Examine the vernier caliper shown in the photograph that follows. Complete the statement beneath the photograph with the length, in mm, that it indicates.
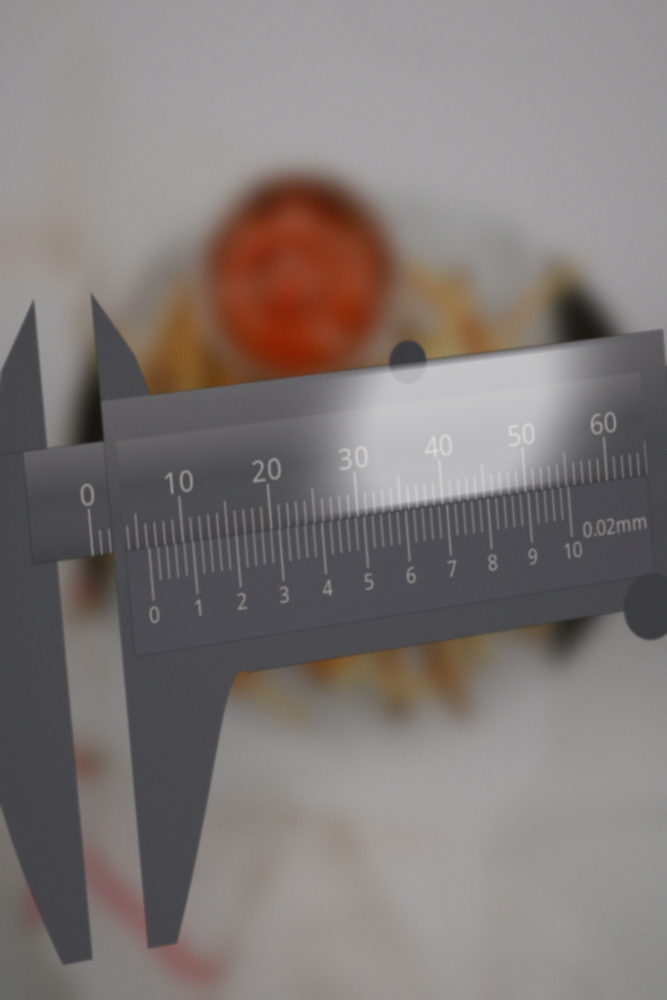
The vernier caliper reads 6.2 mm
